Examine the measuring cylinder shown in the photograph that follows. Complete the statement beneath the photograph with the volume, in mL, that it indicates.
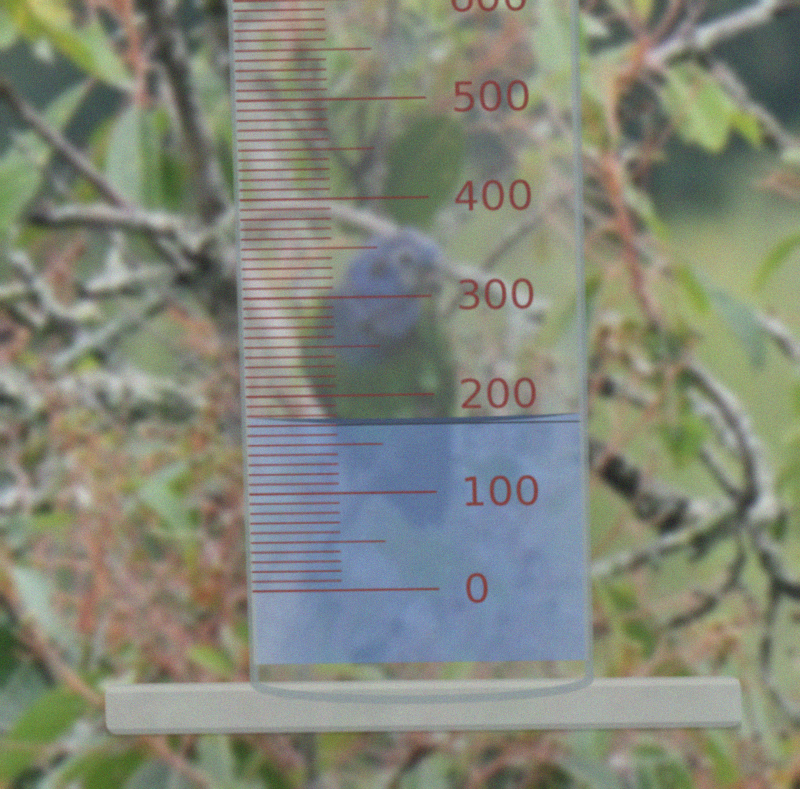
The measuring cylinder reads 170 mL
